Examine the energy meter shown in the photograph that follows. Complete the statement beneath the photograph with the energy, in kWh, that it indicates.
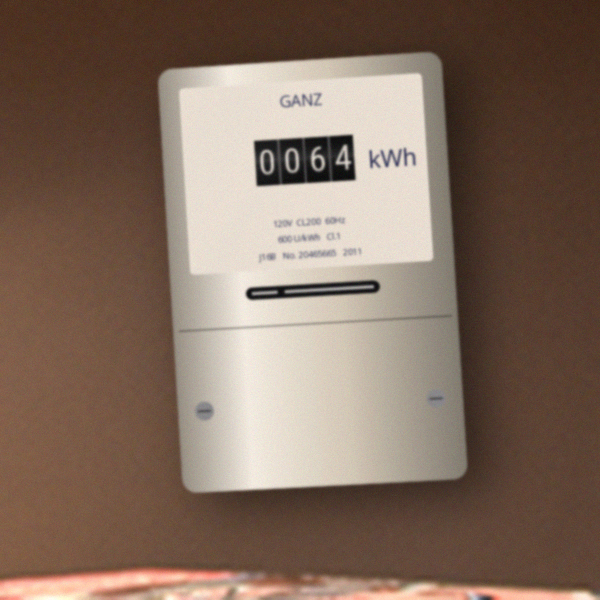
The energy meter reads 64 kWh
